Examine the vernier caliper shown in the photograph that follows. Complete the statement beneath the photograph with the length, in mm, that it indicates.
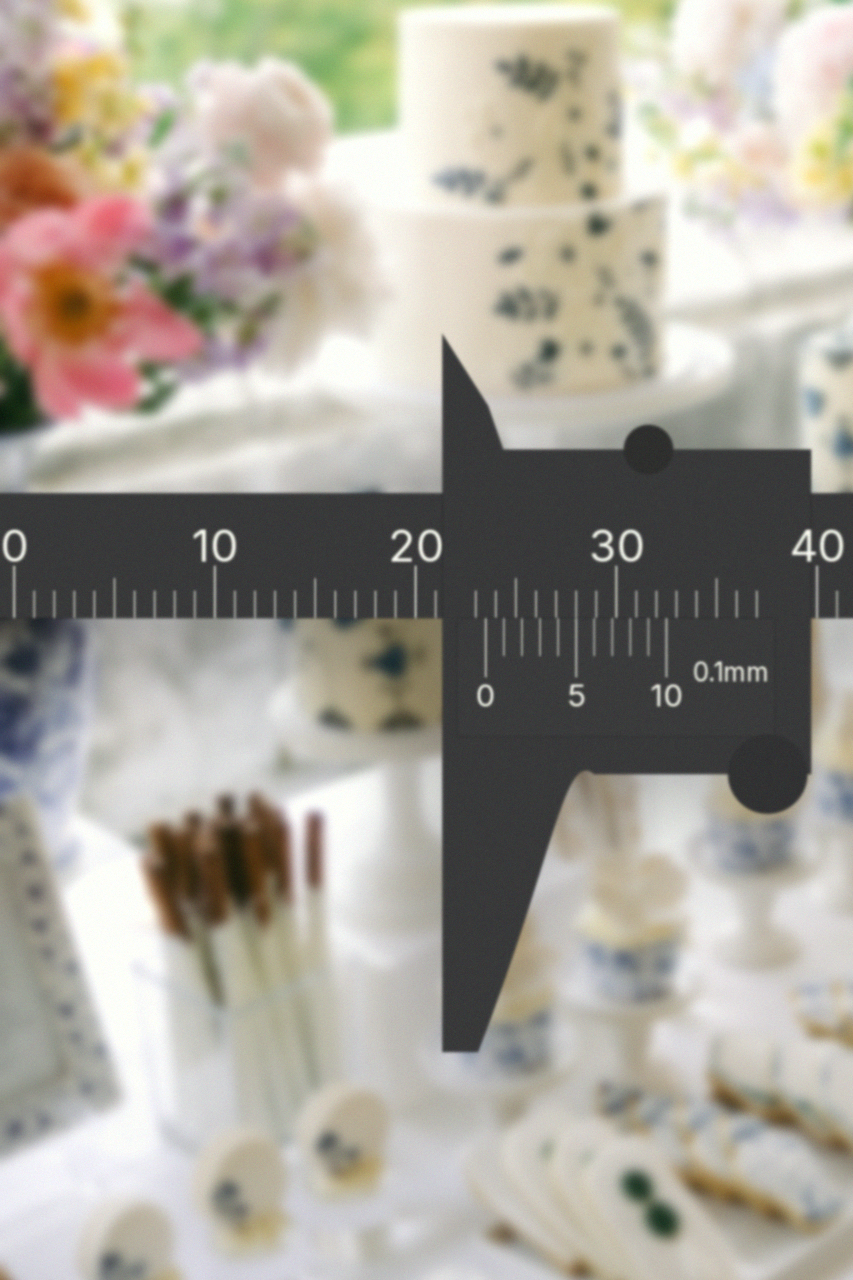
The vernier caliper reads 23.5 mm
